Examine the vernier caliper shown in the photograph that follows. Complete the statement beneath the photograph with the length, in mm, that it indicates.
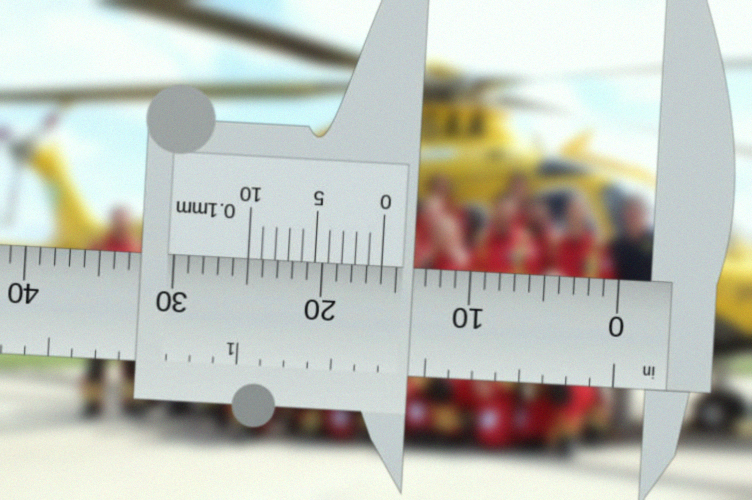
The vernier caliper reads 16.0 mm
